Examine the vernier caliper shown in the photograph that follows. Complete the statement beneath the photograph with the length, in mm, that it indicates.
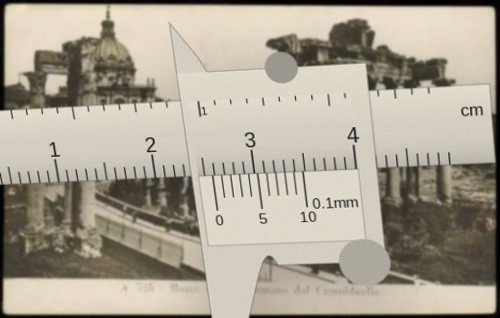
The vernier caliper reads 25.8 mm
